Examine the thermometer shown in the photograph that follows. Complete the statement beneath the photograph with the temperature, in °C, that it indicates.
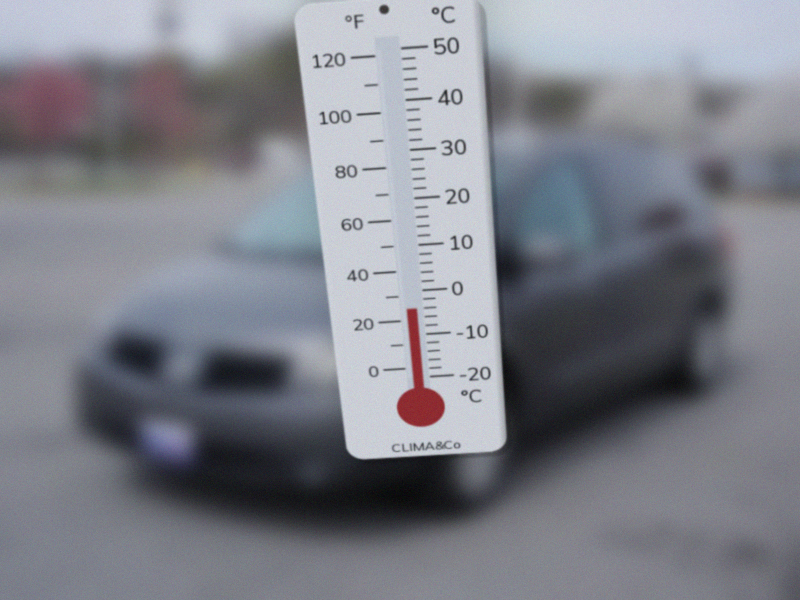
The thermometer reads -4 °C
